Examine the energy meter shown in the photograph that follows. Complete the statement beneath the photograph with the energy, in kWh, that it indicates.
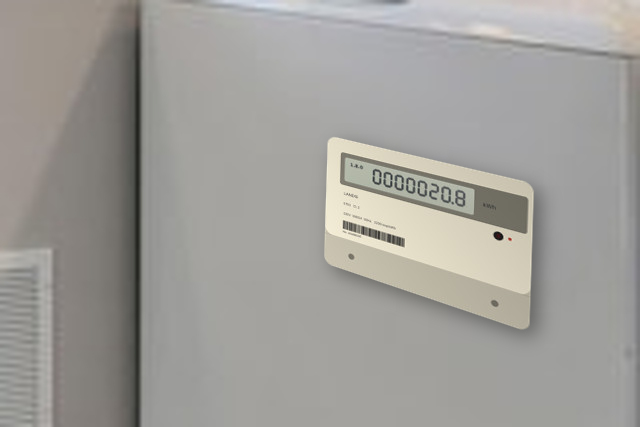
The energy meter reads 20.8 kWh
